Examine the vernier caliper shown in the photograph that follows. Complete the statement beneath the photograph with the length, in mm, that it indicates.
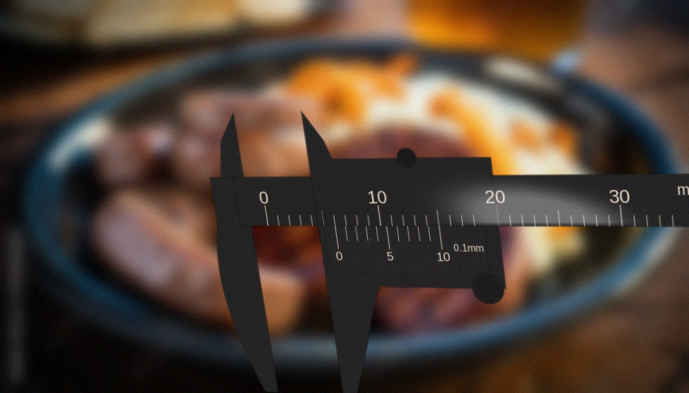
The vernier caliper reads 6.0 mm
